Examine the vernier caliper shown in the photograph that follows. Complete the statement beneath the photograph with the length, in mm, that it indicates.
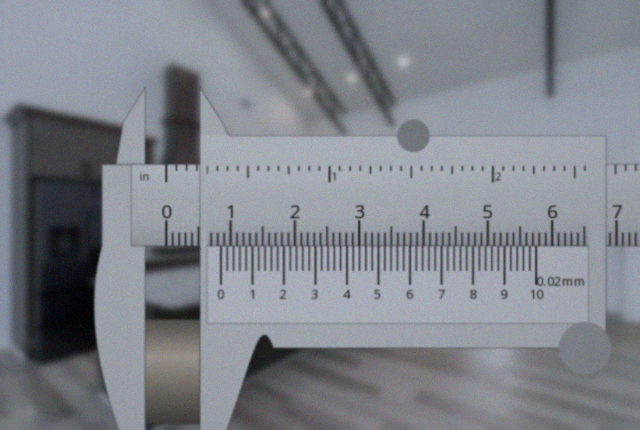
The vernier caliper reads 8.5 mm
